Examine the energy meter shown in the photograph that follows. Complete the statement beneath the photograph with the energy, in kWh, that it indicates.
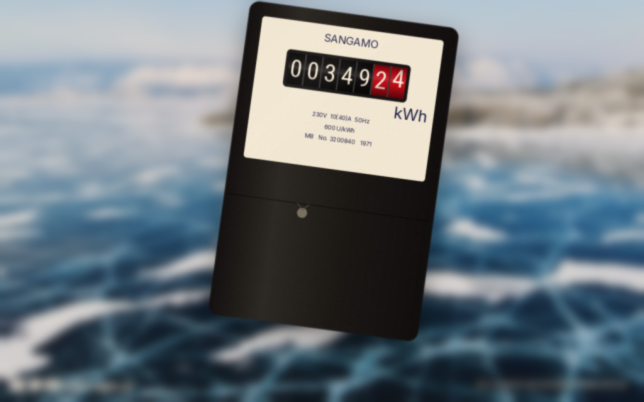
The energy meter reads 349.24 kWh
